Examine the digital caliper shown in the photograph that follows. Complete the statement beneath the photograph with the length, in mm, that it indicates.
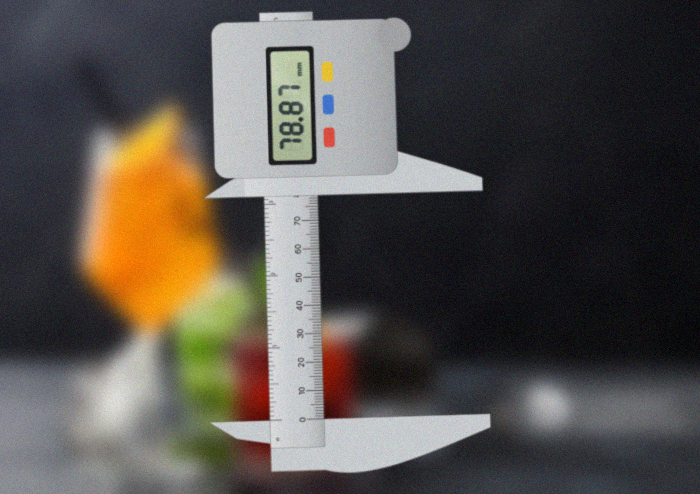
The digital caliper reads 78.87 mm
